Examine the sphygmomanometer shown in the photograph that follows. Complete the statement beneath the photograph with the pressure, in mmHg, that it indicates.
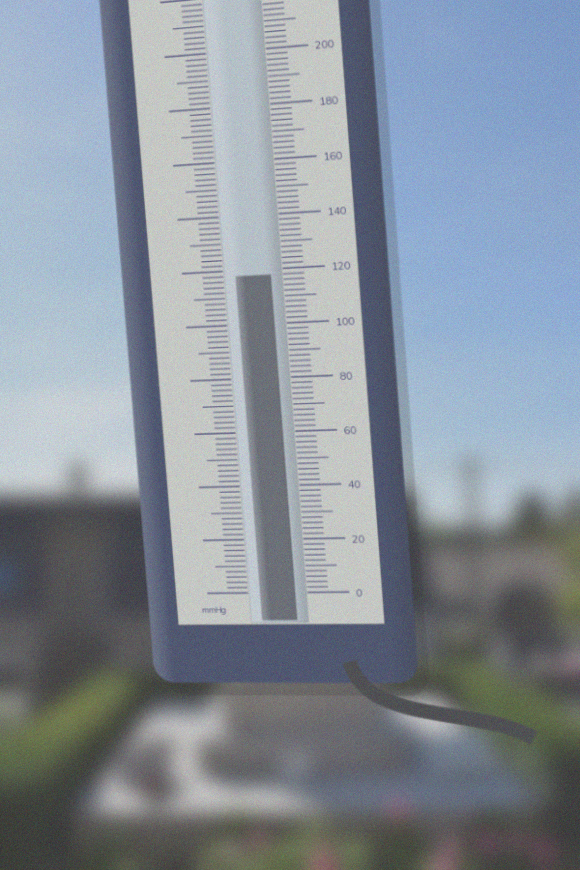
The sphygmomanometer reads 118 mmHg
